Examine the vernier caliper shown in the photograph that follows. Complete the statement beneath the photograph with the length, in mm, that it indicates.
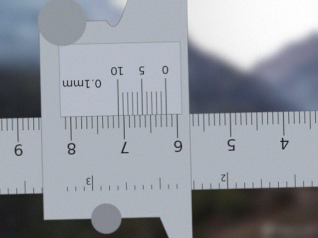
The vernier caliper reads 62.0 mm
